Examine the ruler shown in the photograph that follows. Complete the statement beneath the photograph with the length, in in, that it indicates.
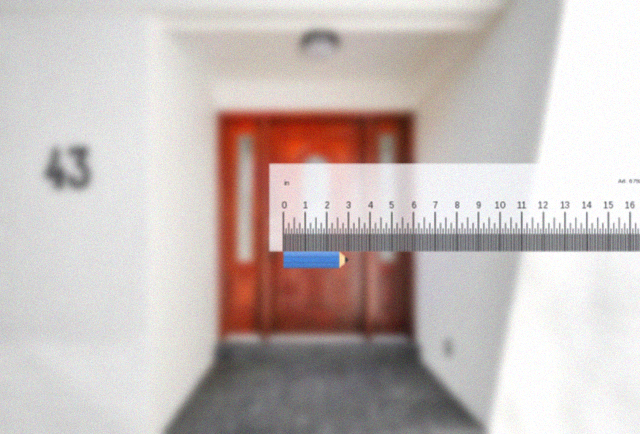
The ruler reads 3 in
